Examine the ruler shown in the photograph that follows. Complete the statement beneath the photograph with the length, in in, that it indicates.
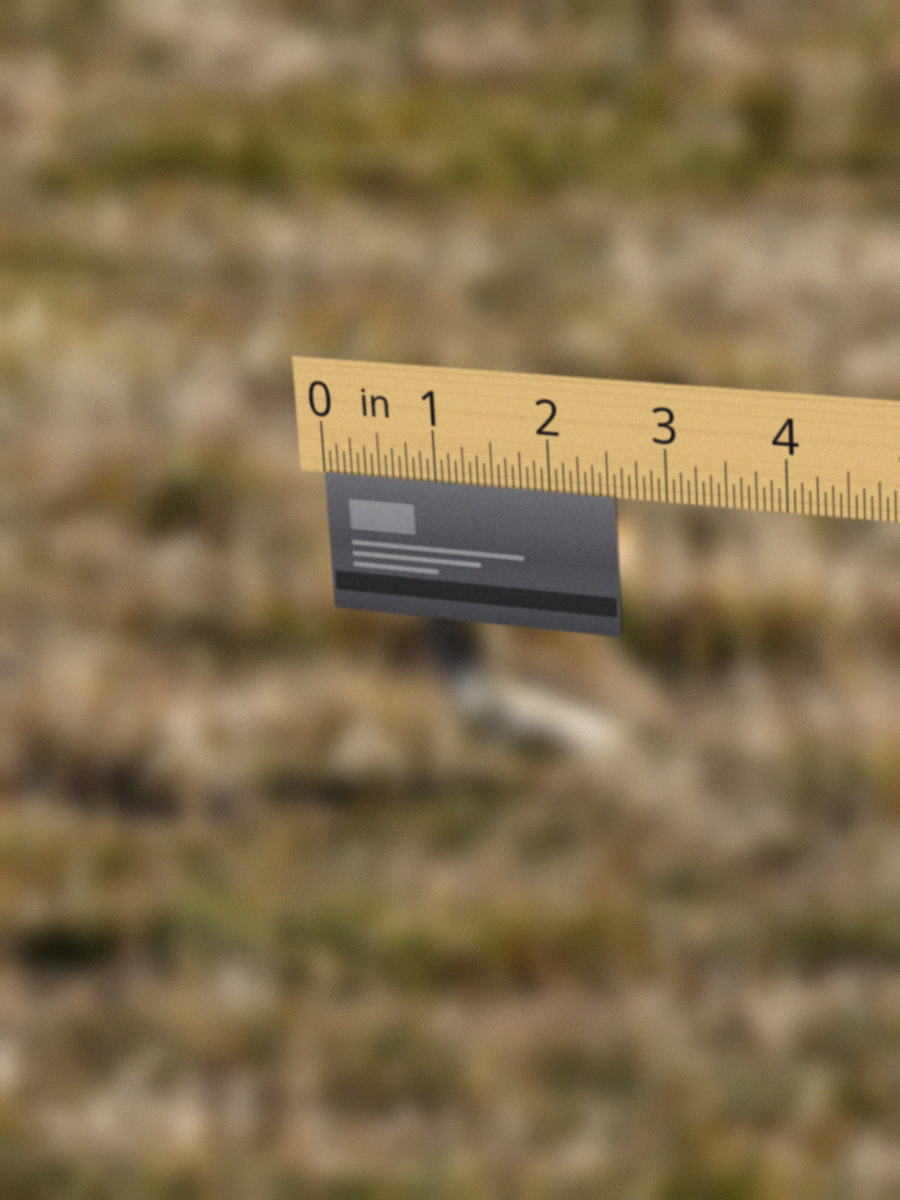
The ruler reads 2.5625 in
